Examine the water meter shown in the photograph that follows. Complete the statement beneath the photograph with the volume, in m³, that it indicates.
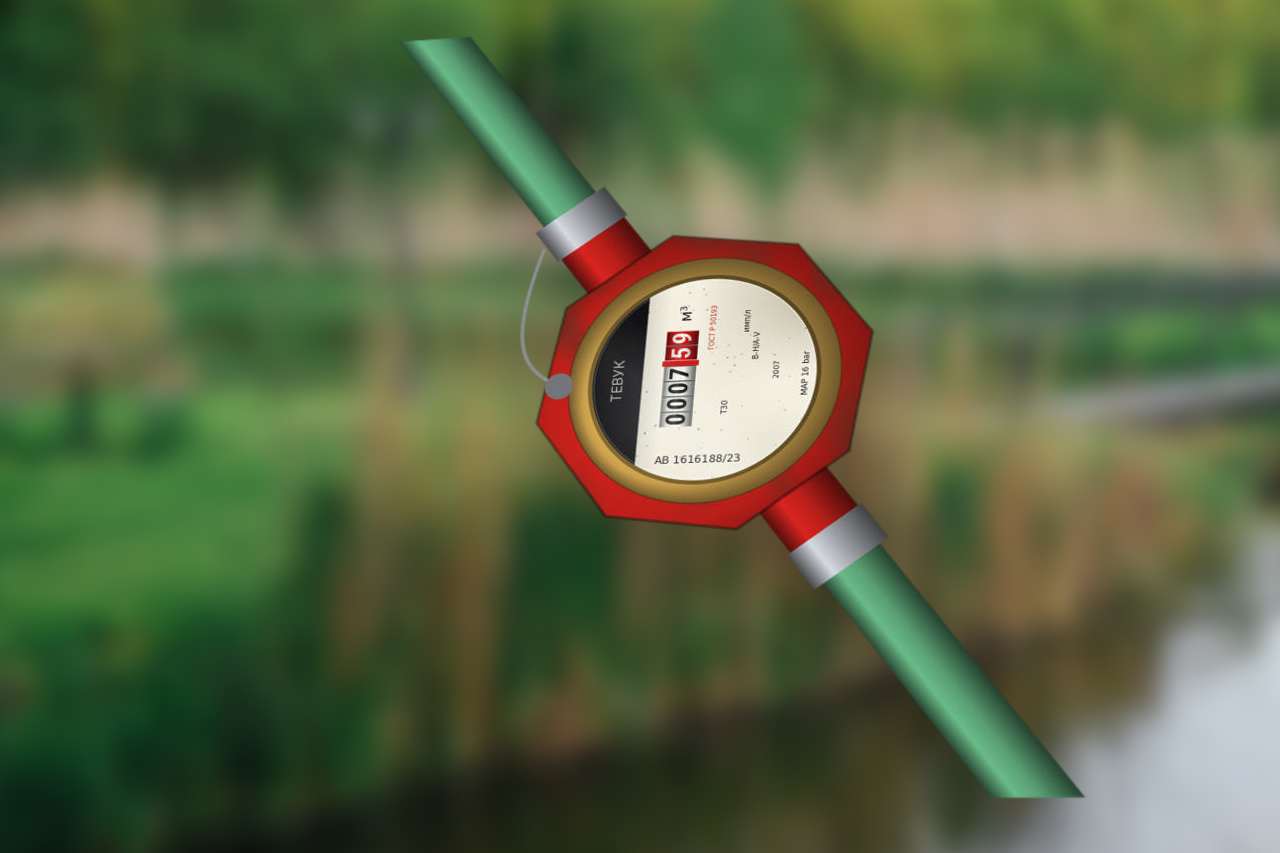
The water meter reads 7.59 m³
